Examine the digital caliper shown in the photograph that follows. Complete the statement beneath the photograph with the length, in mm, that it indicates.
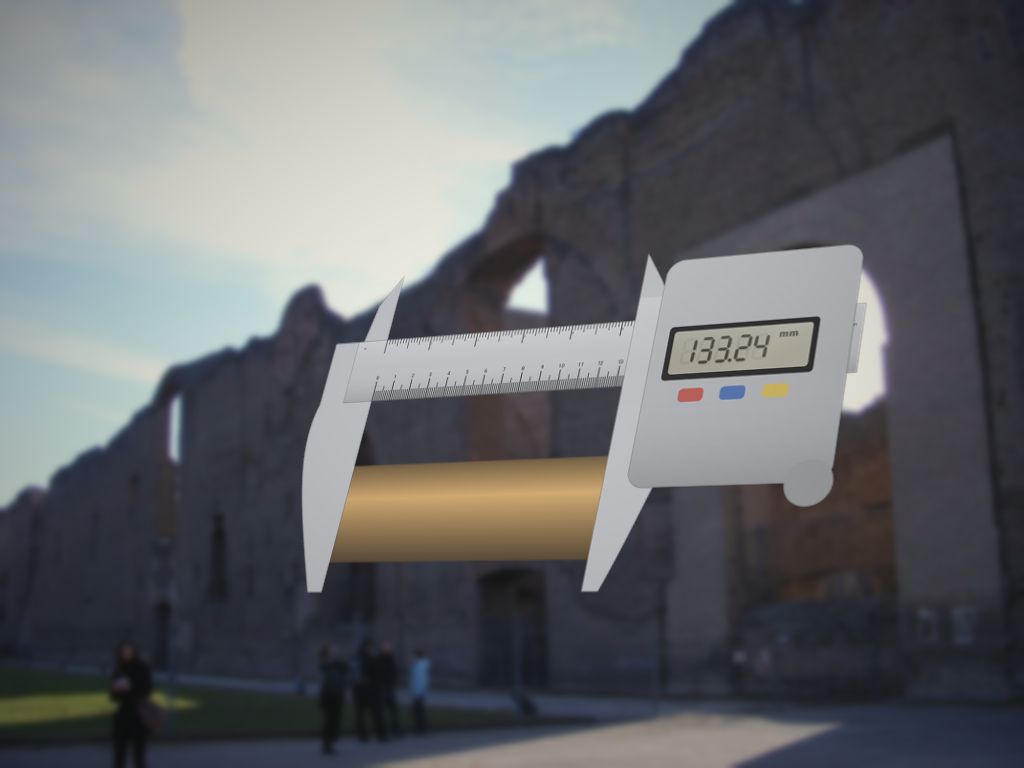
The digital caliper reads 133.24 mm
